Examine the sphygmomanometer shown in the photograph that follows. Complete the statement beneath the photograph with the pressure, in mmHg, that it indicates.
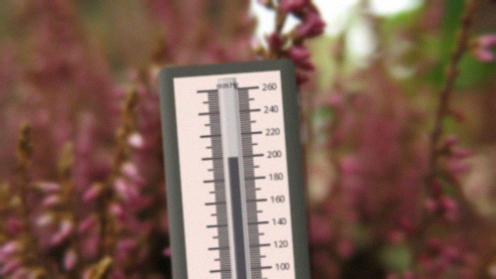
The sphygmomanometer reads 200 mmHg
